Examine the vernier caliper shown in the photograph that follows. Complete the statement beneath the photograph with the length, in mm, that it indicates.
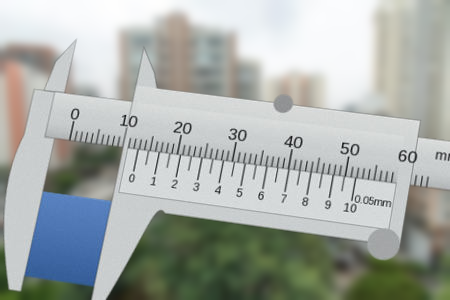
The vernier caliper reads 12.8 mm
